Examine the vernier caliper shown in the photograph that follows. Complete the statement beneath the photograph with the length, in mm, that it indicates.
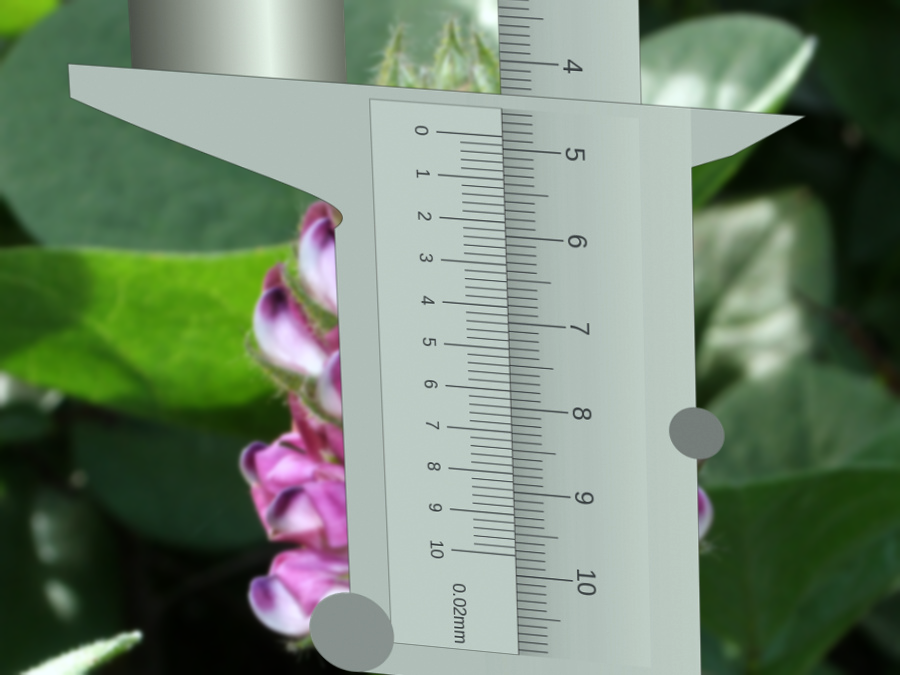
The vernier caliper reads 48.6 mm
